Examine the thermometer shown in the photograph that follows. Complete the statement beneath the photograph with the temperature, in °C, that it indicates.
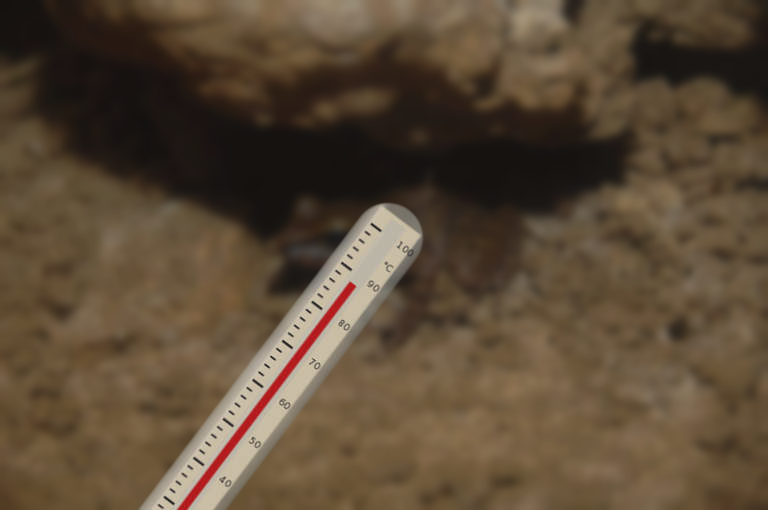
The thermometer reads 88 °C
